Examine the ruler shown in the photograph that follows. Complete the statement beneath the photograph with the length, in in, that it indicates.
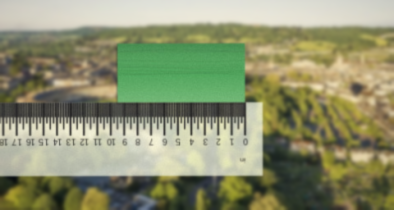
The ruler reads 9.5 in
